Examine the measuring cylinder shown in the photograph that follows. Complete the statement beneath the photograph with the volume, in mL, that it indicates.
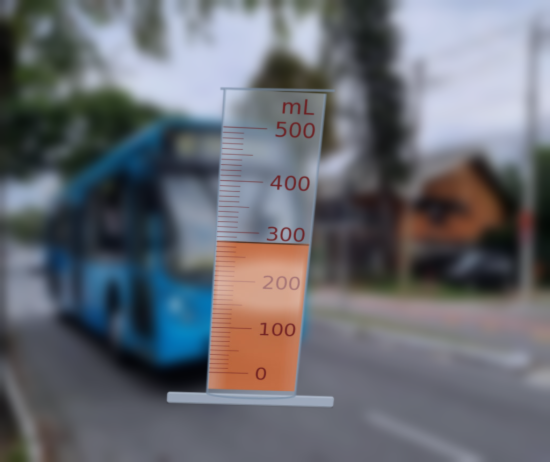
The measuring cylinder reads 280 mL
